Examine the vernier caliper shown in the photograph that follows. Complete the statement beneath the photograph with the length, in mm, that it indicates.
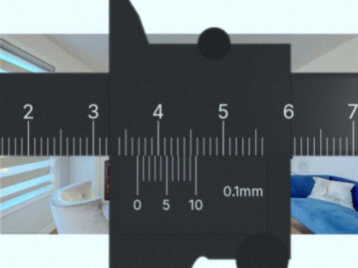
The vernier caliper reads 36.8 mm
